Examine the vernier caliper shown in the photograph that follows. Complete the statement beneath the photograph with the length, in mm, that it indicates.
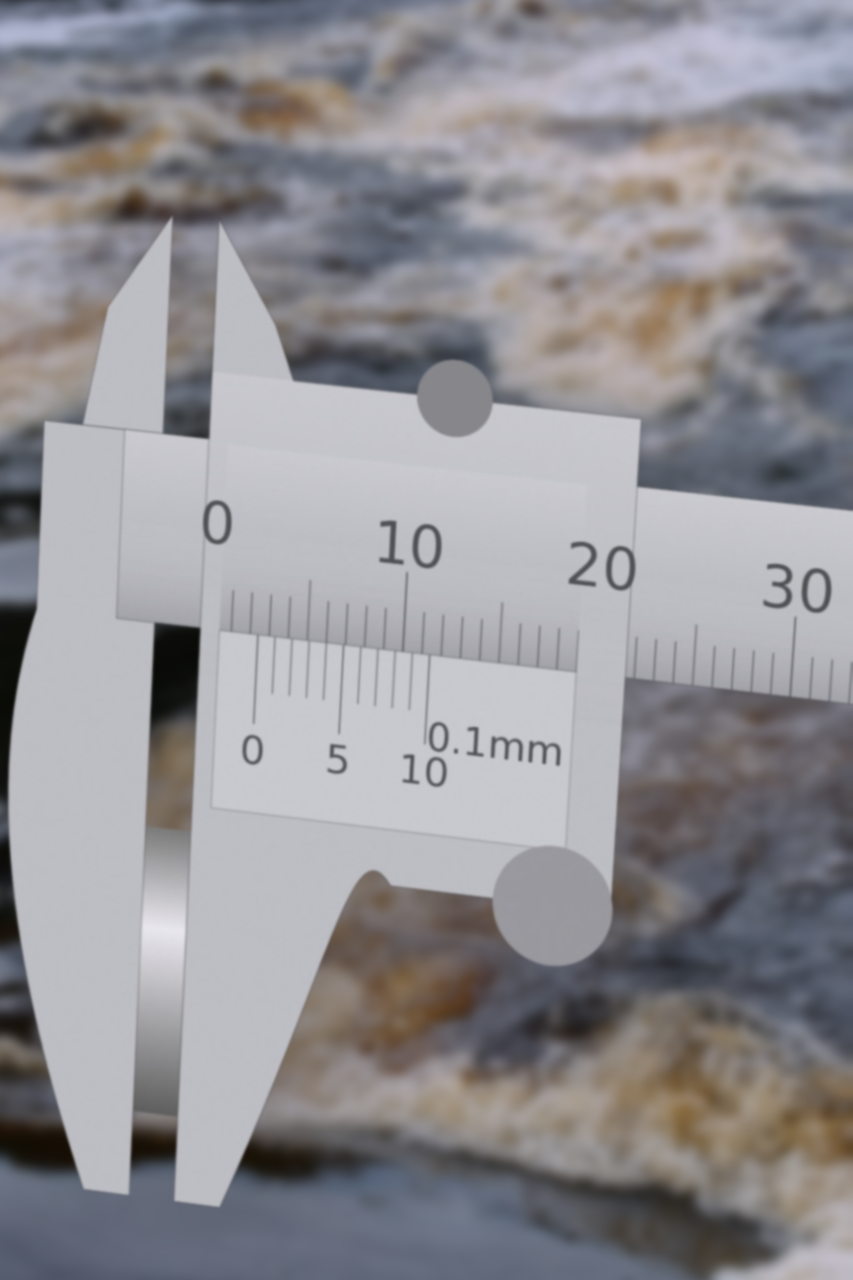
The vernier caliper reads 2.4 mm
